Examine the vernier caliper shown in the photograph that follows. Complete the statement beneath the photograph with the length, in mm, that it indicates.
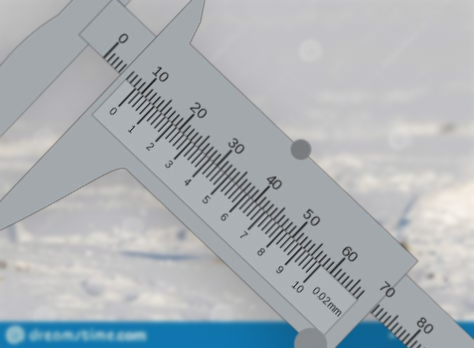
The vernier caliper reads 8.5 mm
